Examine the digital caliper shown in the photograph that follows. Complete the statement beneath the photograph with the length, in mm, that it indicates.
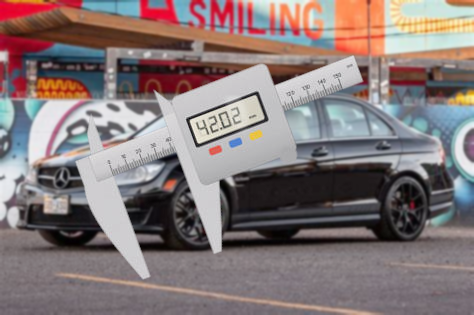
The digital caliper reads 42.02 mm
